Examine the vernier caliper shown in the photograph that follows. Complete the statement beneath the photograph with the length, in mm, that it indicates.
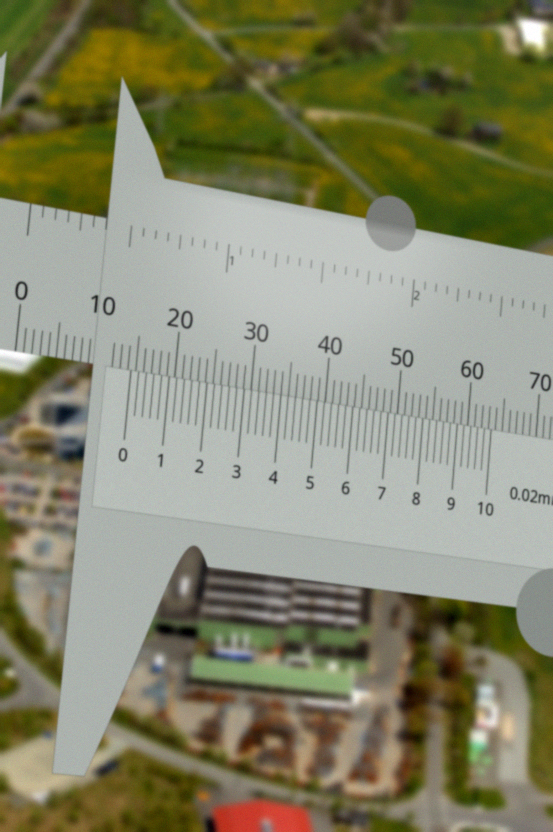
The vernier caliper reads 14.4 mm
